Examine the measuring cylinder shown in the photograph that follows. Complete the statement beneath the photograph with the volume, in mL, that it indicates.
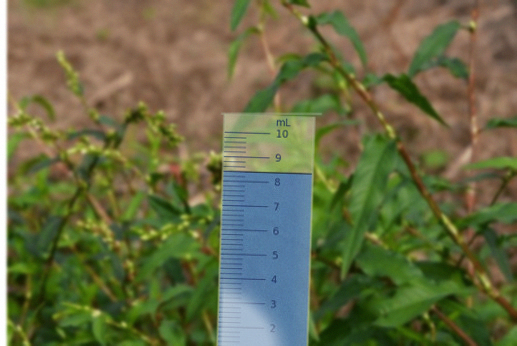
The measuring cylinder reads 8.4 mL
